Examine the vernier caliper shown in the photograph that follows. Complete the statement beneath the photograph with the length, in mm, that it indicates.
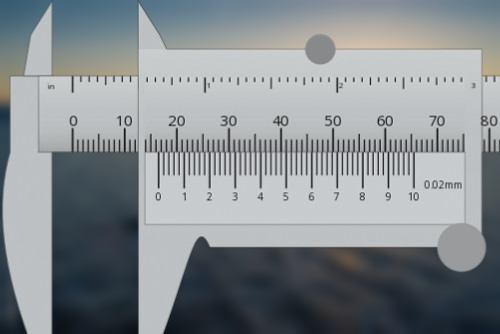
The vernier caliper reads 16.5 mm
